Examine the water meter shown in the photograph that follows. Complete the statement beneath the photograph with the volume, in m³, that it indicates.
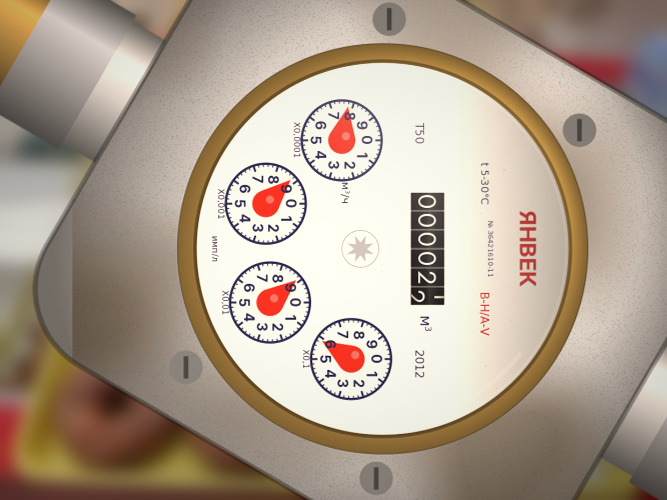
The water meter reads 21.5887 m³
